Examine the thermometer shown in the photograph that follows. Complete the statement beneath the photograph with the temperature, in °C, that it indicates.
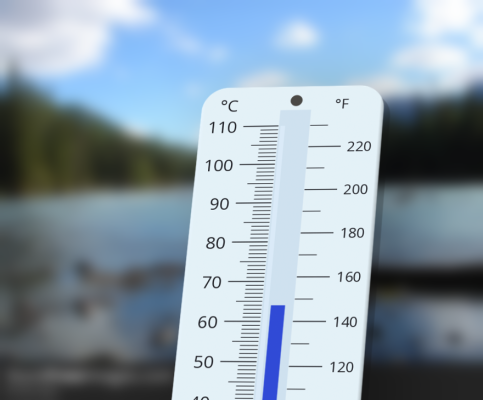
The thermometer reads 64 °C
